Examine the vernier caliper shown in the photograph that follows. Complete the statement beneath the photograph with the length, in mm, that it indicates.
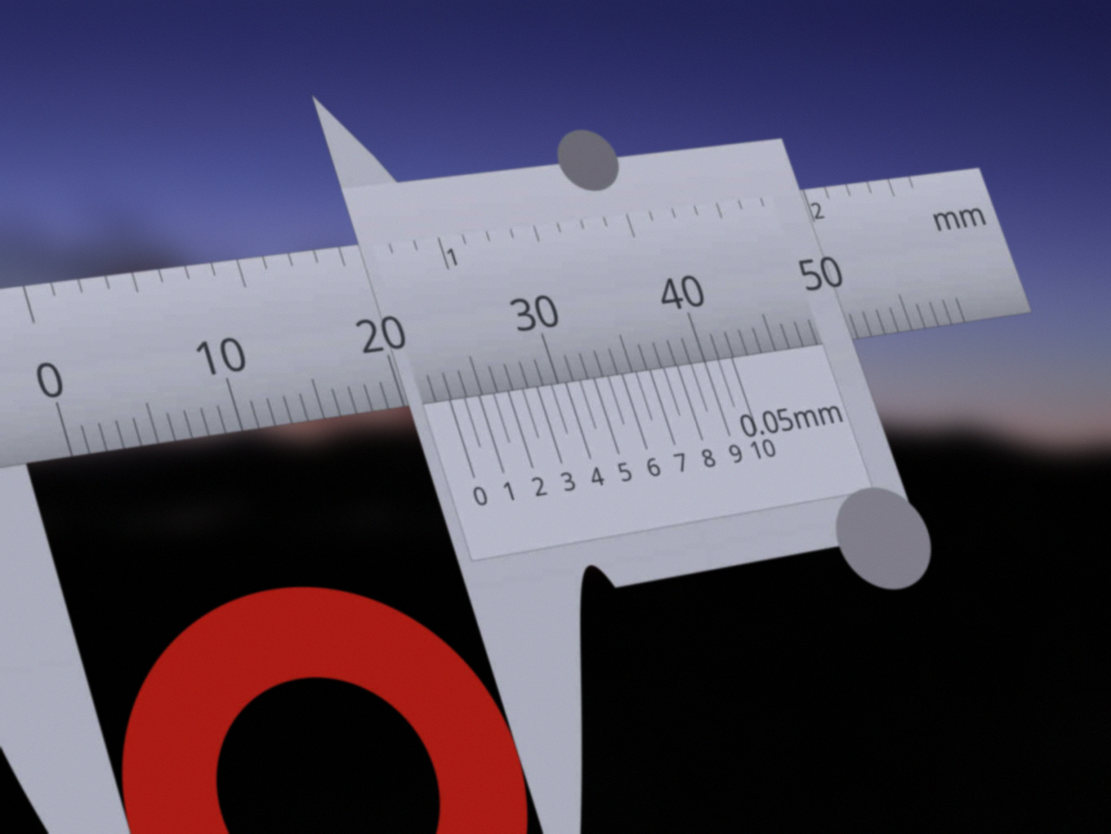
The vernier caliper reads 22.9 mm
